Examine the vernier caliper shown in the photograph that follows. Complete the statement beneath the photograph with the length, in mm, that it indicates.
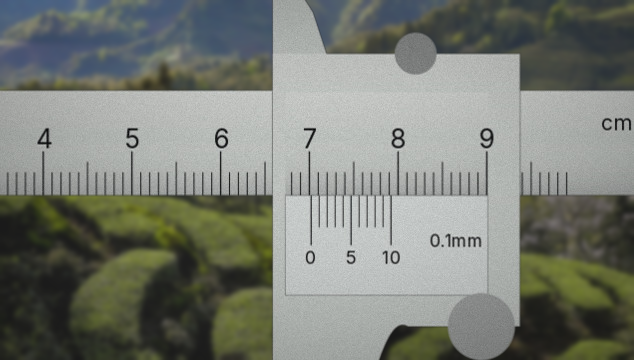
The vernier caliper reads 70.2 mm
